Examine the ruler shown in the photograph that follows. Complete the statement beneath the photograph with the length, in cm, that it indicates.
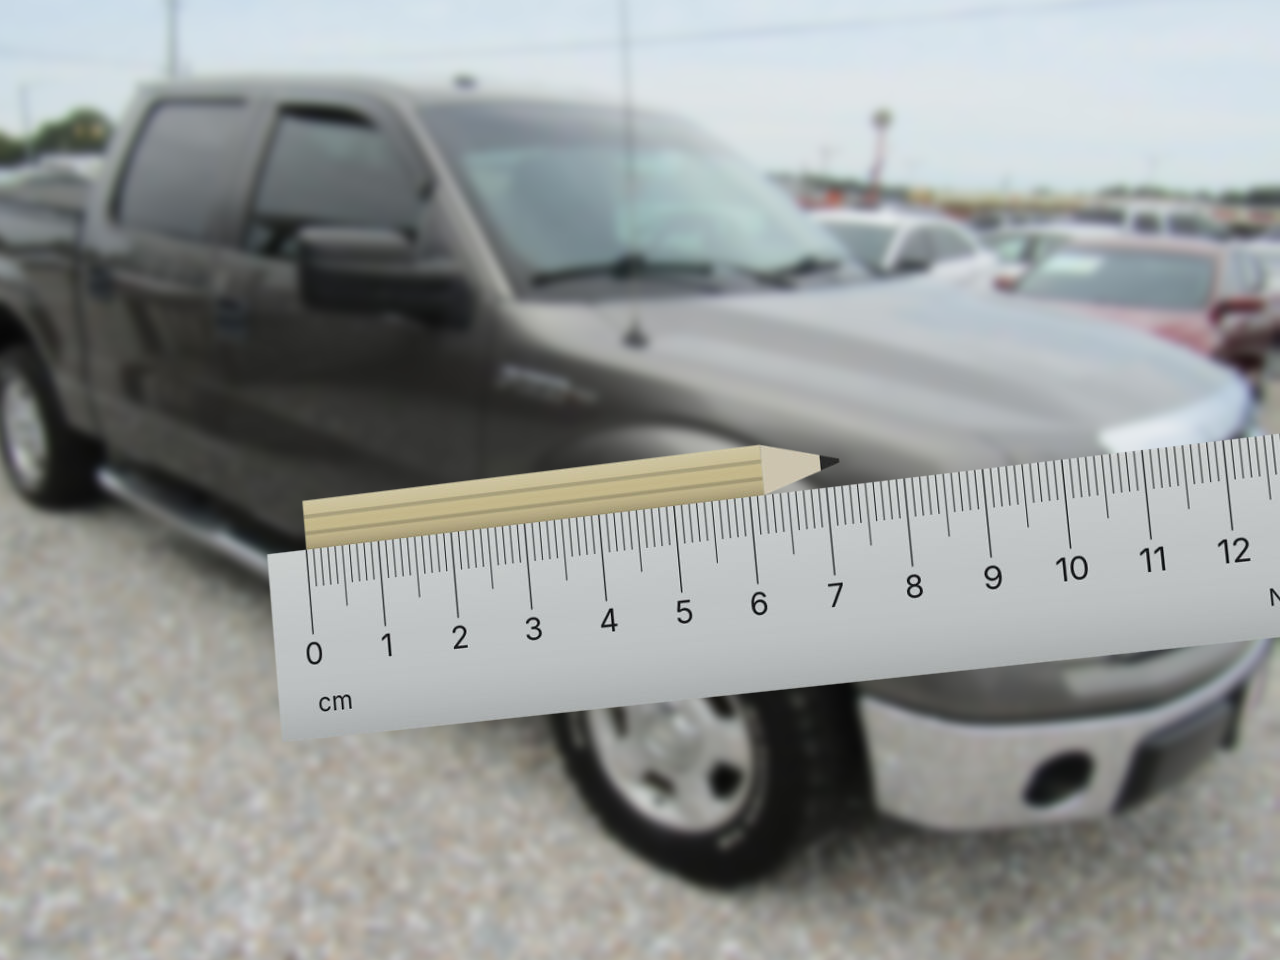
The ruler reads 7.2 cm
